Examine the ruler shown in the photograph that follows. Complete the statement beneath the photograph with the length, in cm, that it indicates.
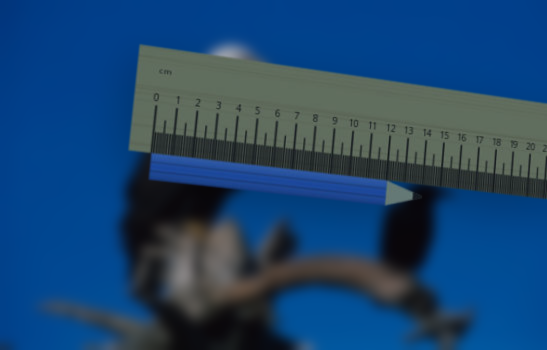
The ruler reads 14 cm
